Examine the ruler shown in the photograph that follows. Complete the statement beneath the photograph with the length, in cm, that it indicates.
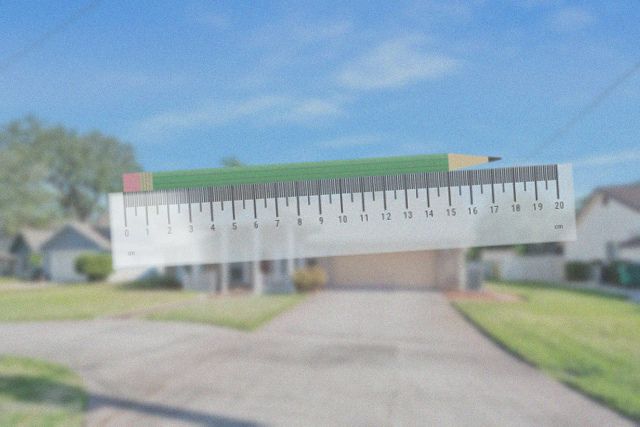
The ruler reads 17.5 cm
